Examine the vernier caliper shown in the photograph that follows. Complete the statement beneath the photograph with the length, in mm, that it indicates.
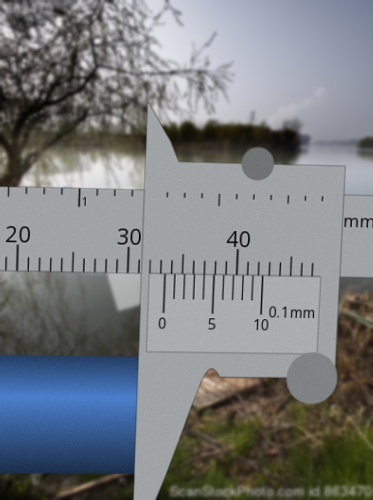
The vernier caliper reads 33.4 mm
